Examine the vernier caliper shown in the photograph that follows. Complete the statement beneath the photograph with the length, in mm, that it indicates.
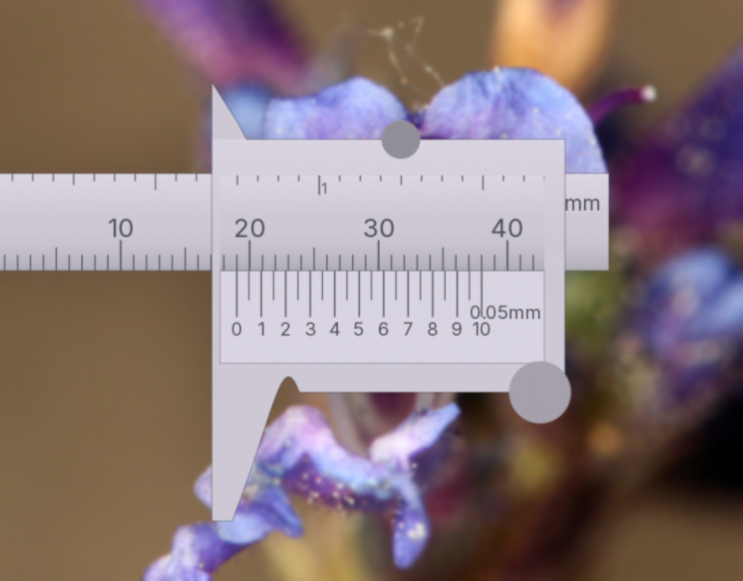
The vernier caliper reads 19.0 mm
